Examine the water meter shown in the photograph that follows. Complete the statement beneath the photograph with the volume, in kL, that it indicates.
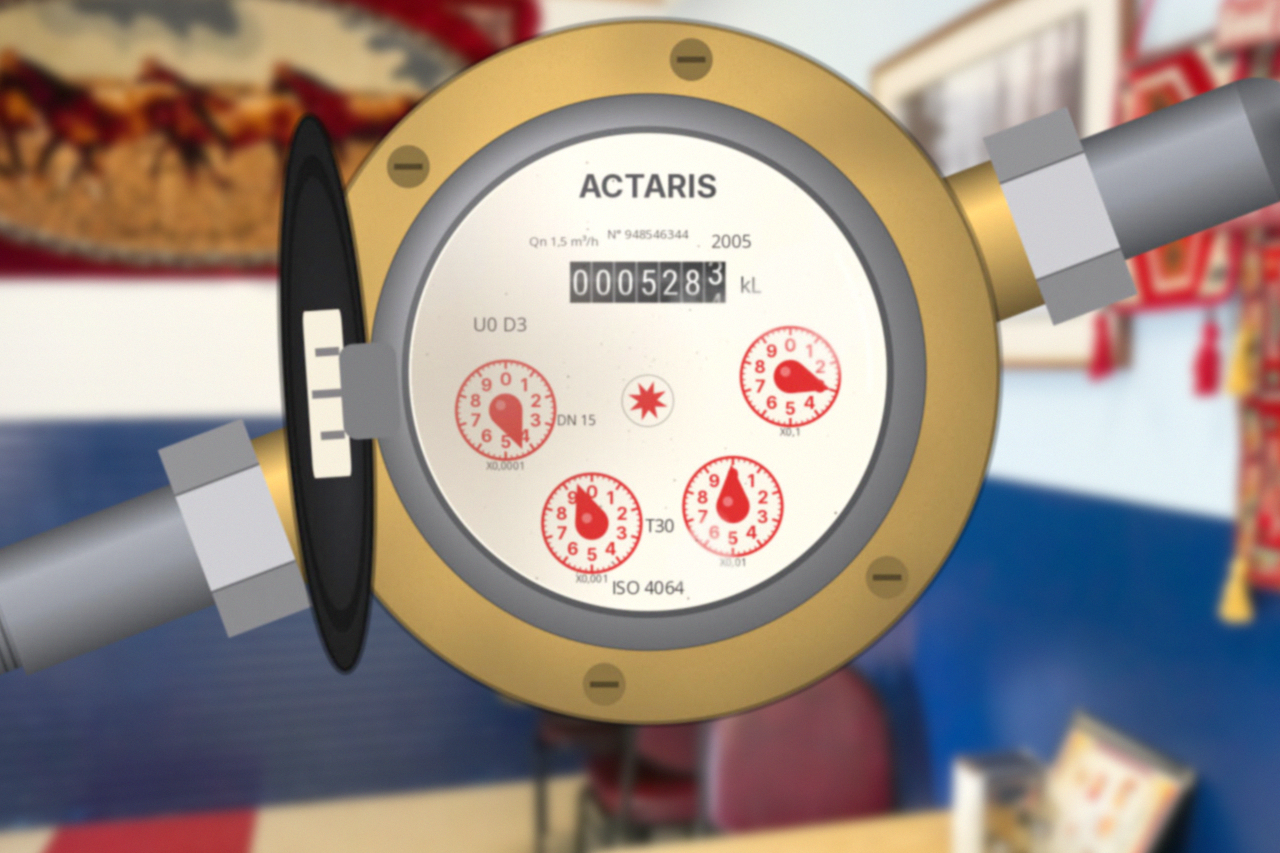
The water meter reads 5283.2994 kL
